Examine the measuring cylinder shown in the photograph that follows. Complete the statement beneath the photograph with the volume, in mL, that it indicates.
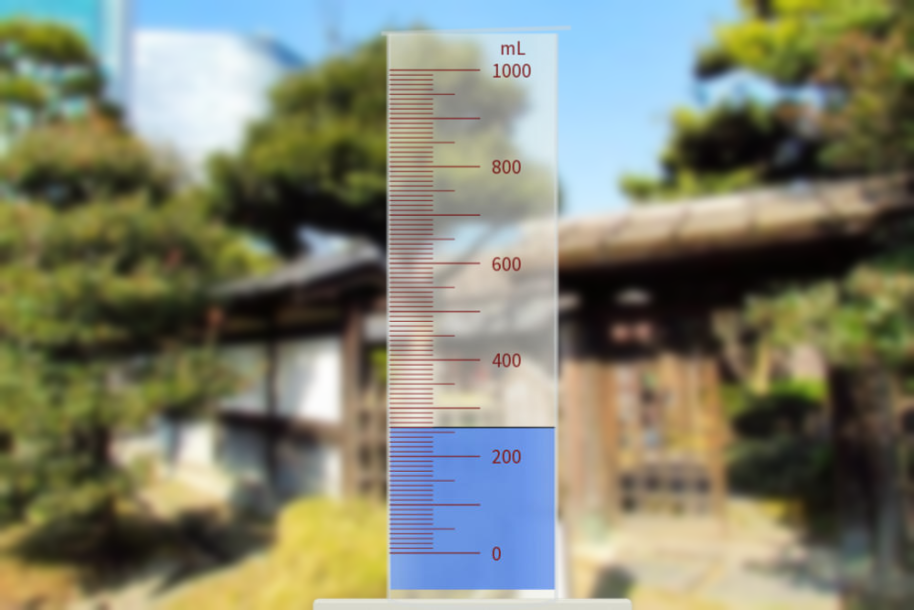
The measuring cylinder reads 260 mL
